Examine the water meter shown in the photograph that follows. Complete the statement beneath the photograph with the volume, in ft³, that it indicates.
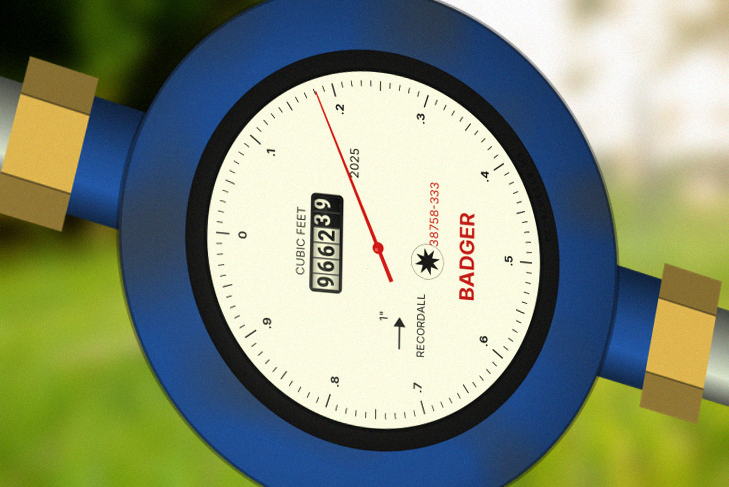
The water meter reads 966239.18 ft³
